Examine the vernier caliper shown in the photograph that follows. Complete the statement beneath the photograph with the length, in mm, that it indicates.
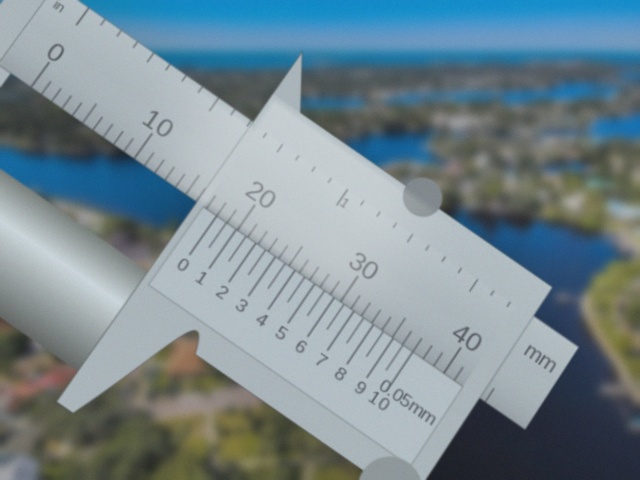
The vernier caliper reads 18.0 mm
